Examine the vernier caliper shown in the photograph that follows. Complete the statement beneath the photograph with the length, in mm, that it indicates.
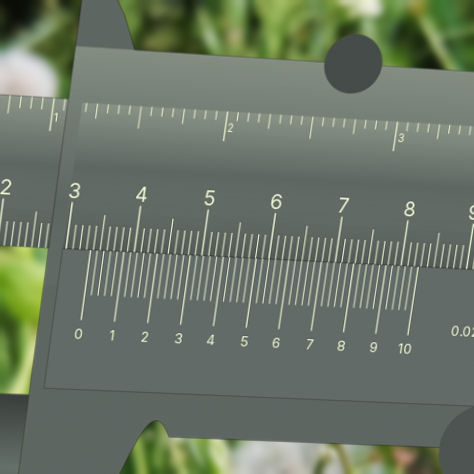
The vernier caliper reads 33.6 mm
